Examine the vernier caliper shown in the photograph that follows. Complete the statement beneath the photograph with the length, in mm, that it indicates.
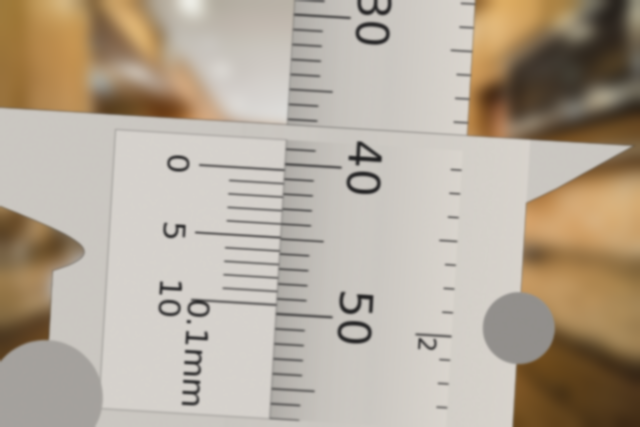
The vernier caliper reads 40.4 mm
